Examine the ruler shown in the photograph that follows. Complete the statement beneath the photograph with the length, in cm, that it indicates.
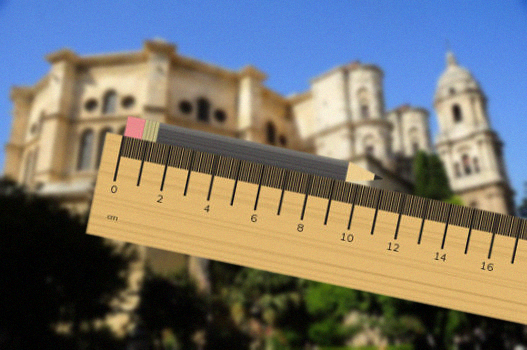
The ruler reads 11 cm
